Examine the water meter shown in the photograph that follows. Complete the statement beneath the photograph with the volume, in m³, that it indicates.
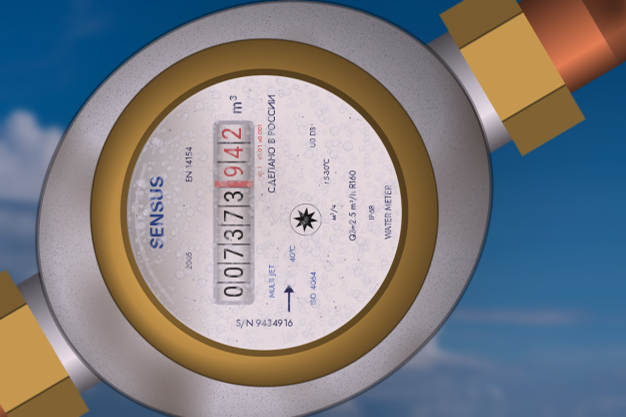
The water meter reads 7373.942 m³
